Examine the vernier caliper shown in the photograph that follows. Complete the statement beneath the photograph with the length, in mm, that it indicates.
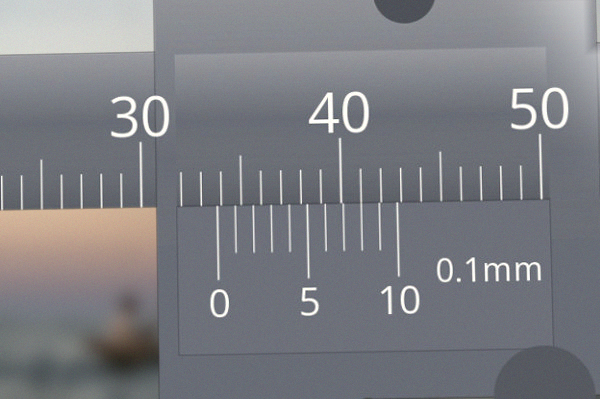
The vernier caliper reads 33.8 mm
